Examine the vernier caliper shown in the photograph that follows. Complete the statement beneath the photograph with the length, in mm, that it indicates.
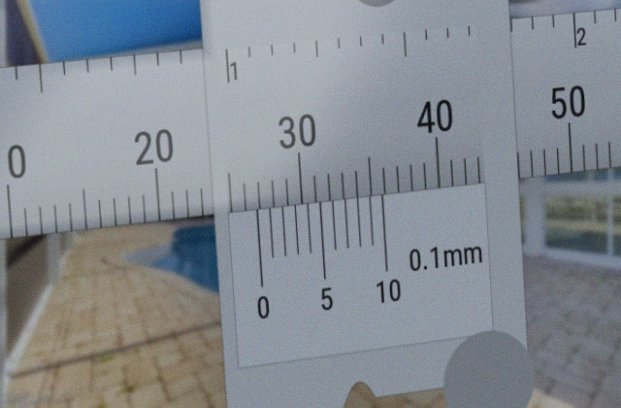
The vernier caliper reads 26.8 mm
